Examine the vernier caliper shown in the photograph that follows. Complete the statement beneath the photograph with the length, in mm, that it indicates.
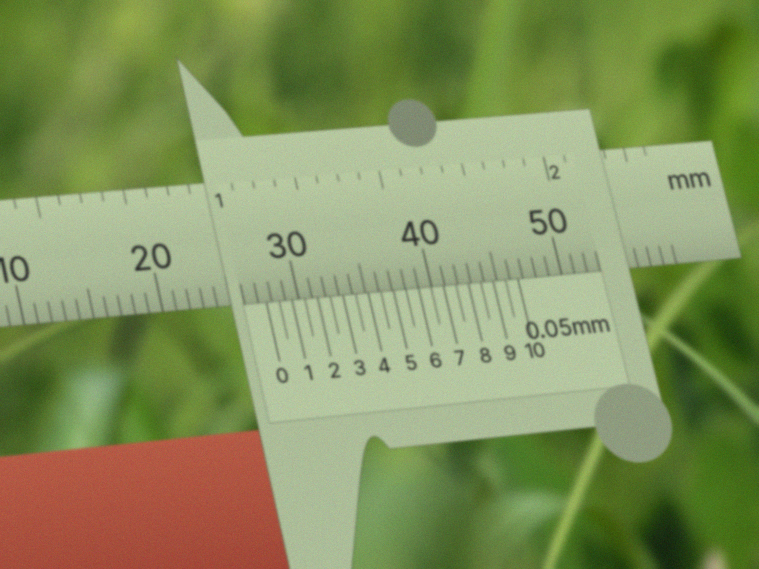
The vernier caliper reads 27.6 mm
